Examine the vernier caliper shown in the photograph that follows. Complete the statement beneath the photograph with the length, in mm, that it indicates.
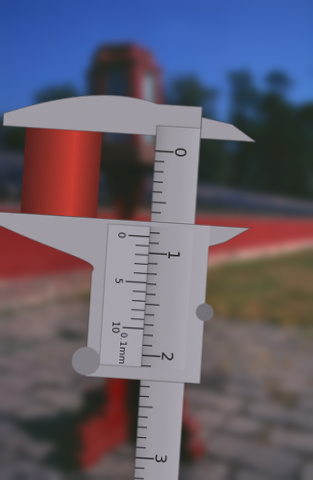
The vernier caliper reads 8.4 mm
